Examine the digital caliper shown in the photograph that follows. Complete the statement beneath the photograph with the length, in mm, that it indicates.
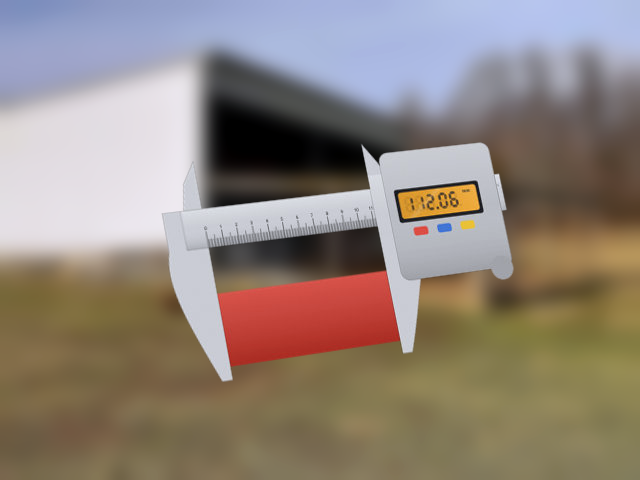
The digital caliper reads 112.06 mm
